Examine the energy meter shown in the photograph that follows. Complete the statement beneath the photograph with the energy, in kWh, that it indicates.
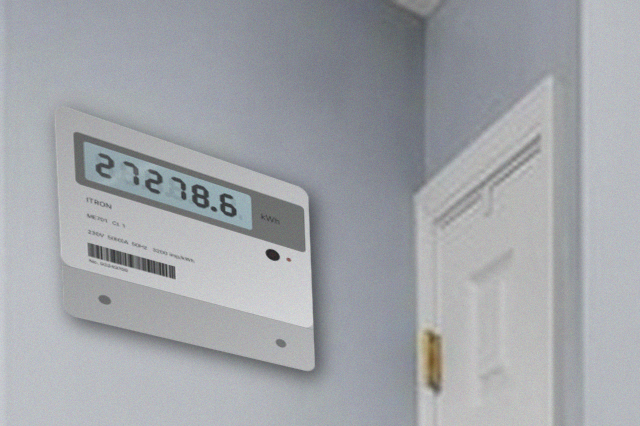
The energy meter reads 27278.6 kWh
